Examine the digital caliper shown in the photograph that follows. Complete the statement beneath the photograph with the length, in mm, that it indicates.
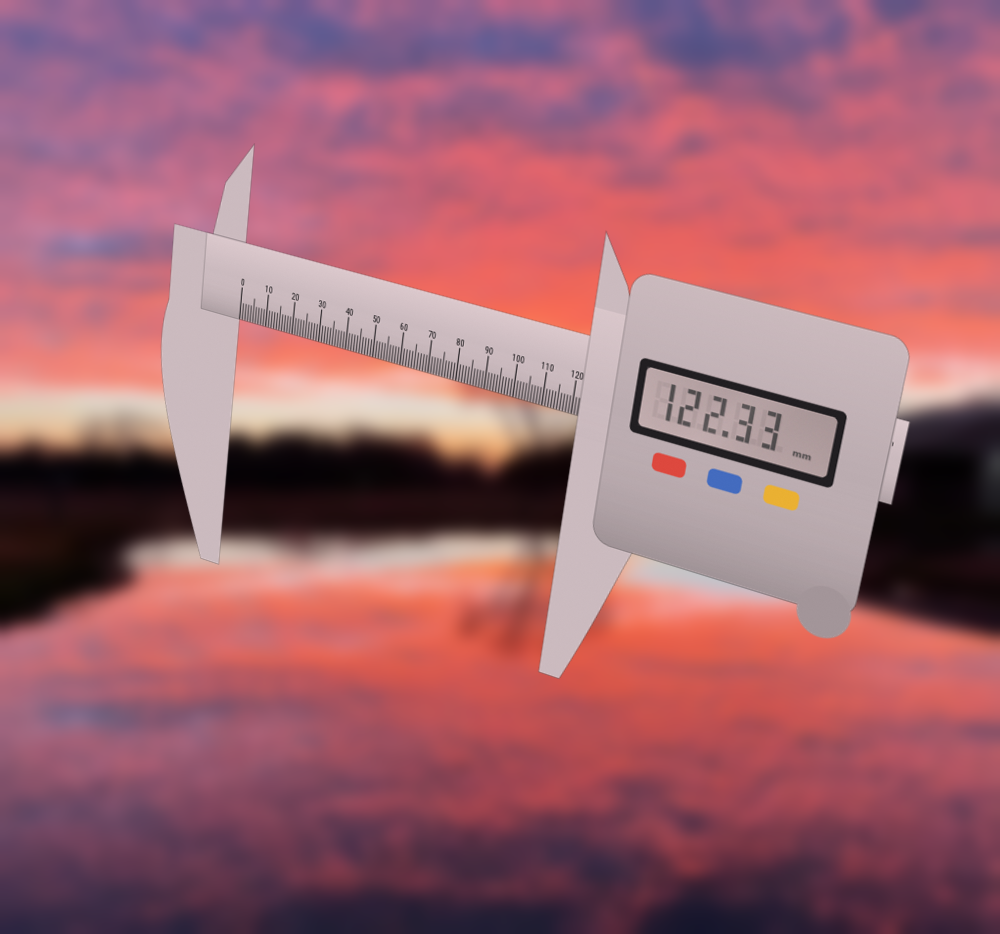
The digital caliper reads 122.33 mm
